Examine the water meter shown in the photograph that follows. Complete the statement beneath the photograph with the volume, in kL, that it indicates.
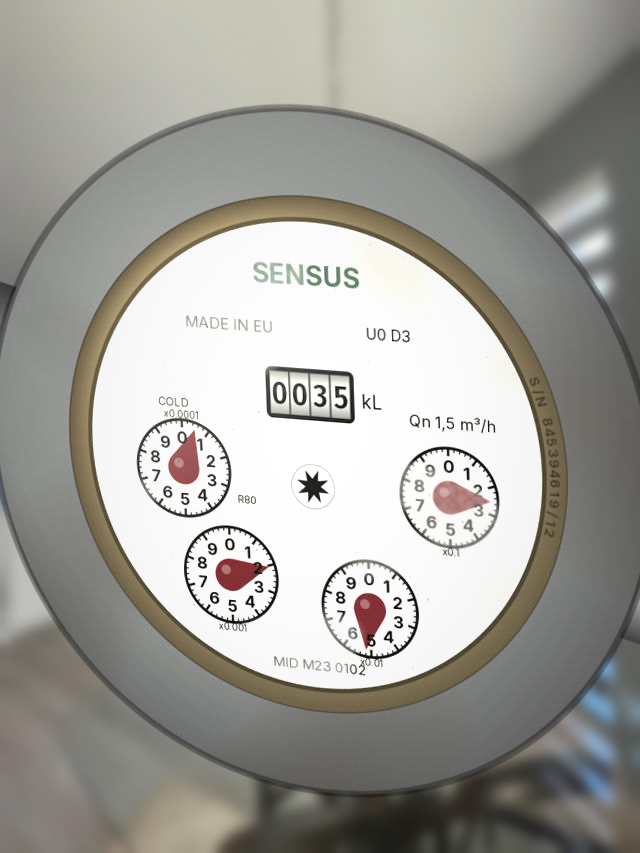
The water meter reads 35.2520 kL
